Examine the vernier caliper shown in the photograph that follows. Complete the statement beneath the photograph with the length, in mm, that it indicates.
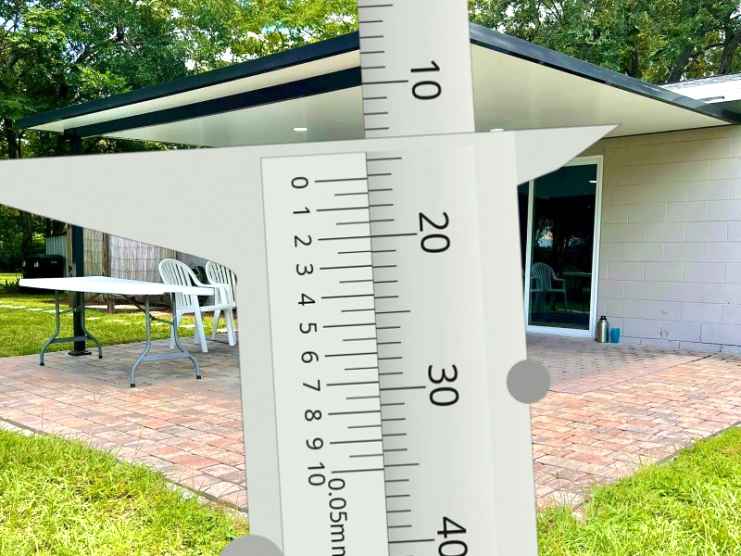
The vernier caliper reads 16.2 mm
